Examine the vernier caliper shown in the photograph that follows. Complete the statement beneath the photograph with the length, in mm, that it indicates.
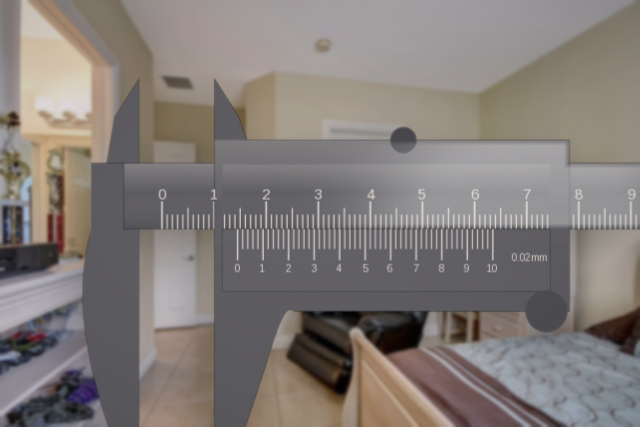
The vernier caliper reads 14.5 mm
